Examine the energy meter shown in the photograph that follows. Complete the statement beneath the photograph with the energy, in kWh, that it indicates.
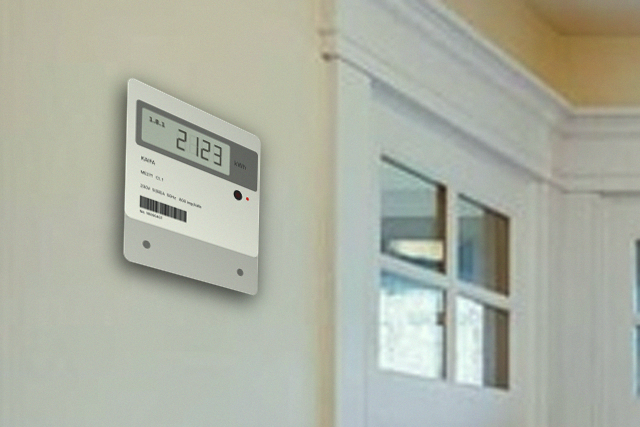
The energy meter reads 2123 kWh
